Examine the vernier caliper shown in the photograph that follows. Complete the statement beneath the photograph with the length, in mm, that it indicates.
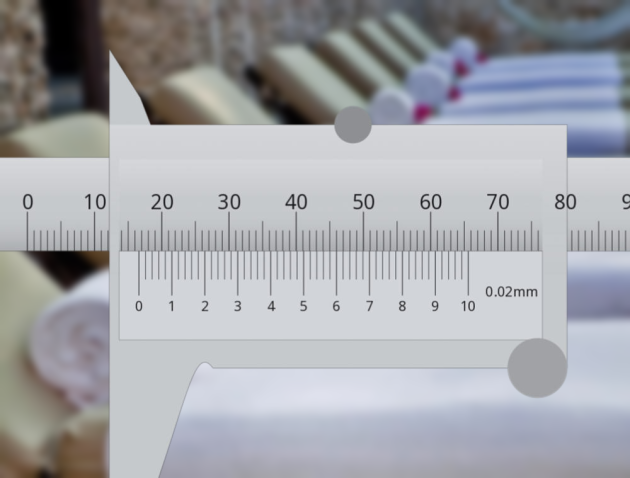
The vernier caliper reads 16.6 mm
